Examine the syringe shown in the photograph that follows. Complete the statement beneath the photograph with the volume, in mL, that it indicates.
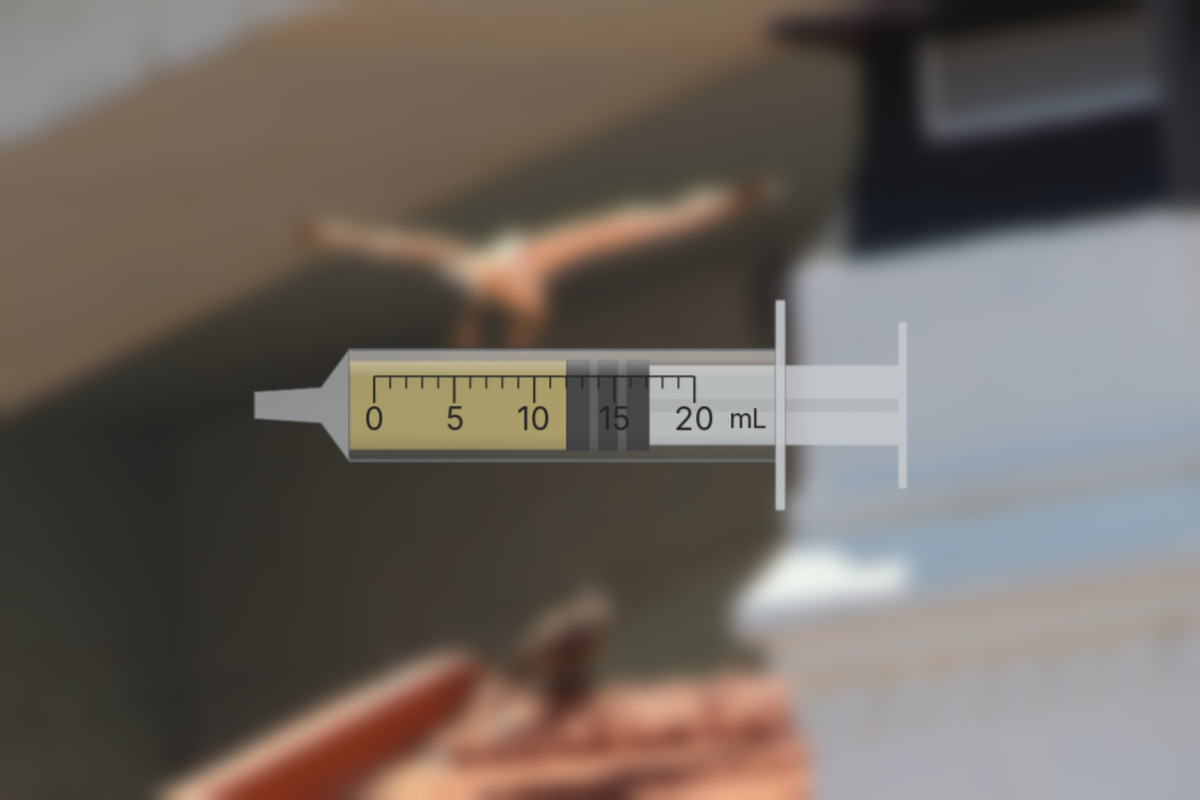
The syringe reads 12 mL
